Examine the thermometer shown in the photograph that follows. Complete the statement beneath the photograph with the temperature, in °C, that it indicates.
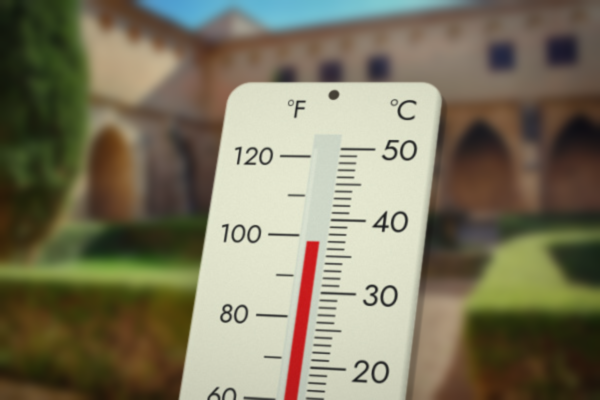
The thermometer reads 37 °C
